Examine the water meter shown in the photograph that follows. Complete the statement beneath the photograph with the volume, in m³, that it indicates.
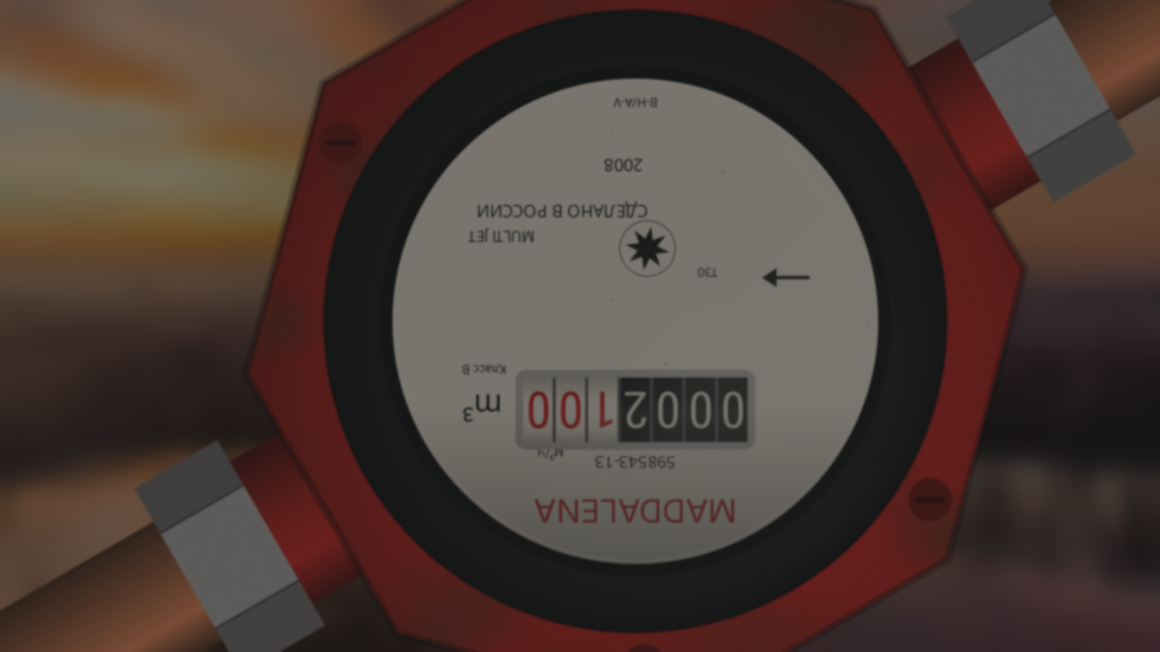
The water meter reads 2.100 m³
